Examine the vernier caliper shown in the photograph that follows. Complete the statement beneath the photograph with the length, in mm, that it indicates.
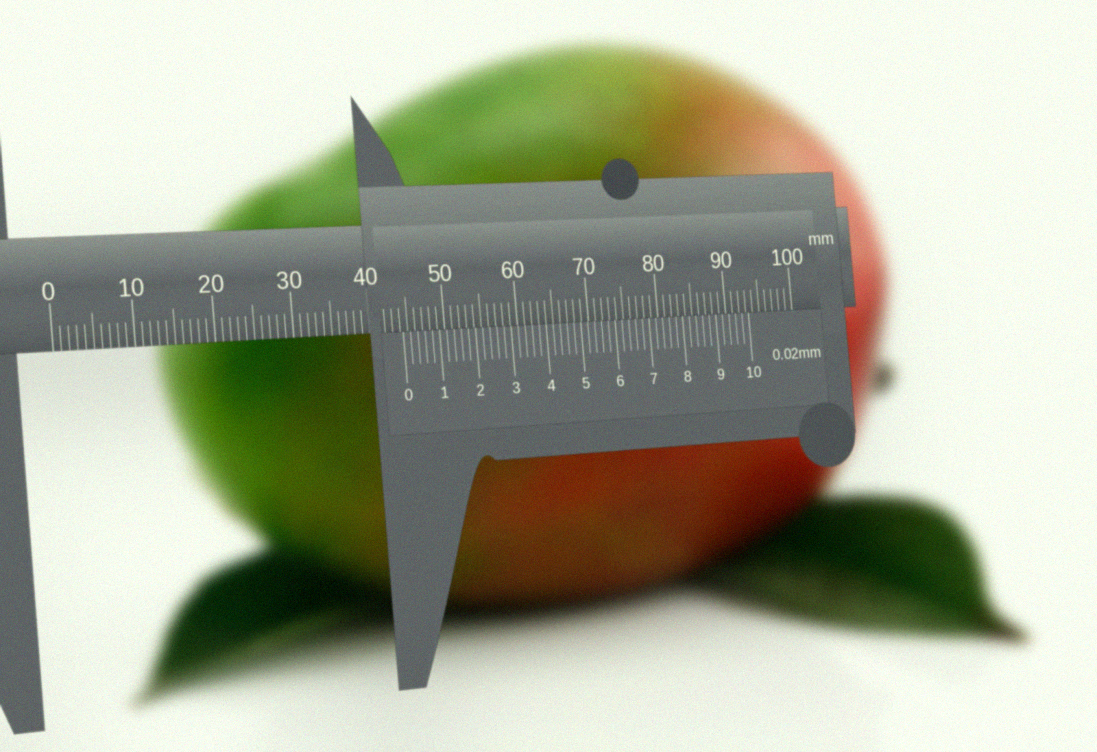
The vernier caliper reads 44.4 mm
